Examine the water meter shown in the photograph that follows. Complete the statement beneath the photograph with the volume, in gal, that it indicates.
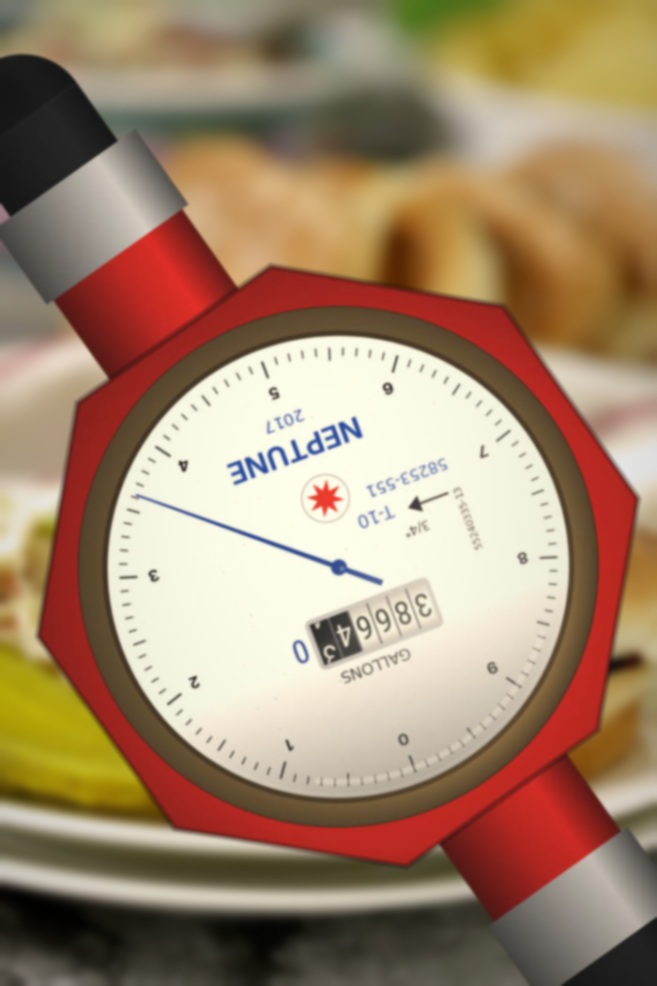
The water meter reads 3866433.6 gal
